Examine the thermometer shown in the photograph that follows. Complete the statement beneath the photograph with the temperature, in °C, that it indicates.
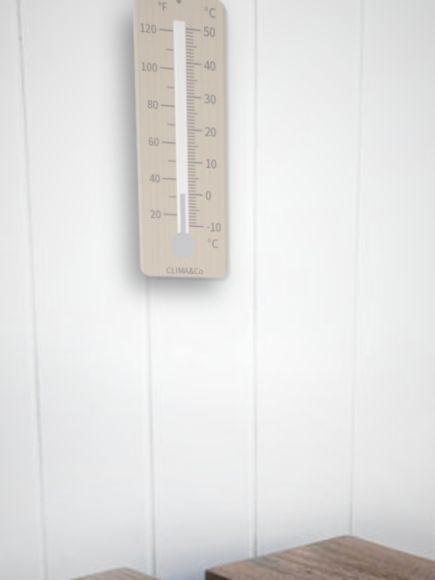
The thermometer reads 0 °C
